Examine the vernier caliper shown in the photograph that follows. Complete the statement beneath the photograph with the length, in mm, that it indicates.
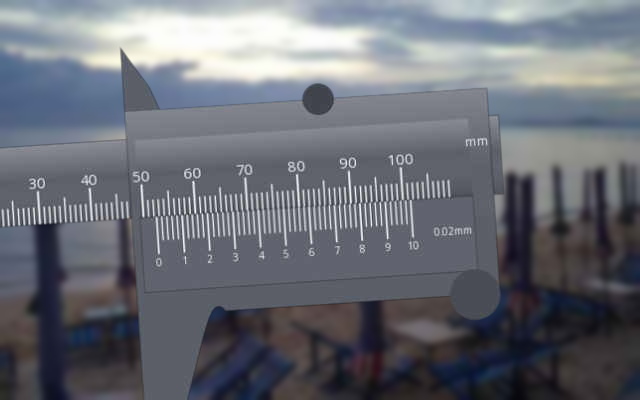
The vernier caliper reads 52.5 mm
